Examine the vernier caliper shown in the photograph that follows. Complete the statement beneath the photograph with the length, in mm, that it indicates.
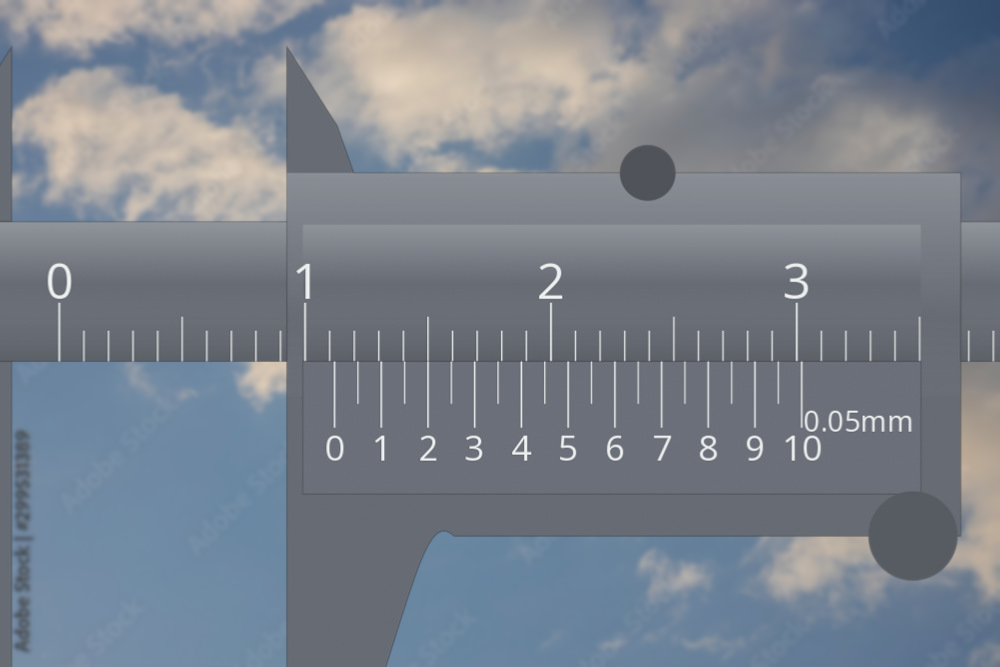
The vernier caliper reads 11.20 mm
